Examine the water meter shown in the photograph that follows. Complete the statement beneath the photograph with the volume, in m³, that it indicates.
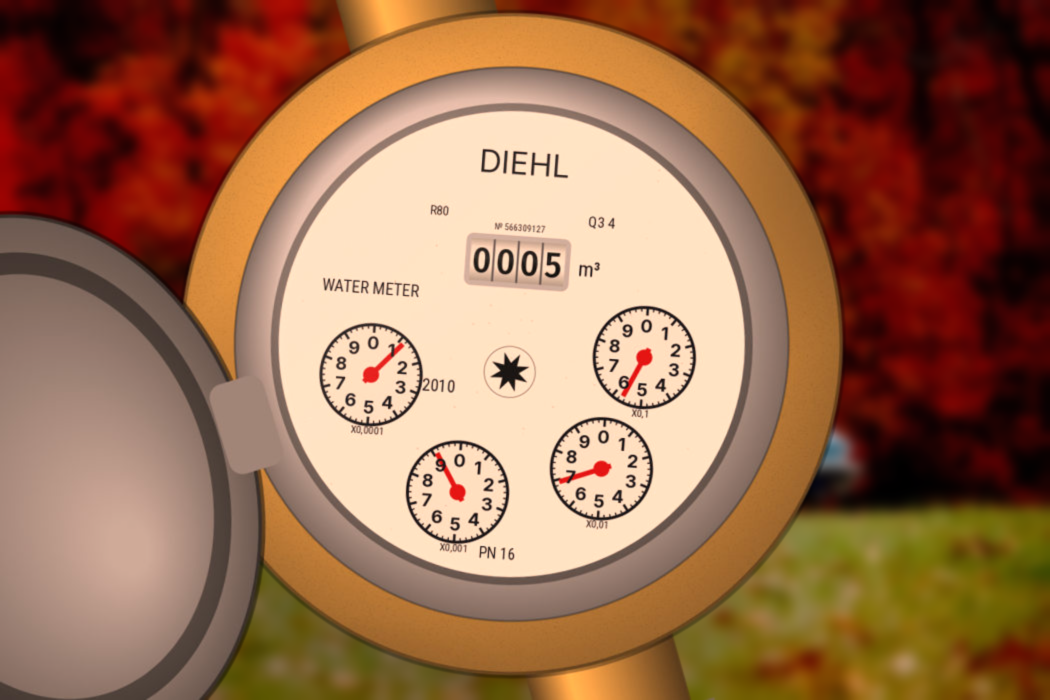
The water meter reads 5.5691 m³
